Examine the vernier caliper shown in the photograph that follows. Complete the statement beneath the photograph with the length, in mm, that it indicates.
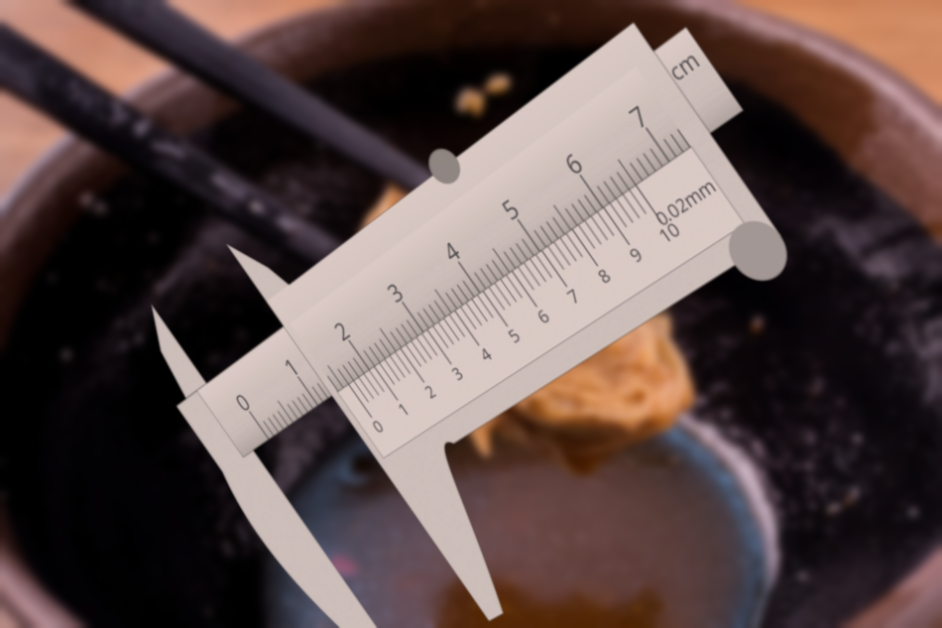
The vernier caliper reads 16.0 mm
